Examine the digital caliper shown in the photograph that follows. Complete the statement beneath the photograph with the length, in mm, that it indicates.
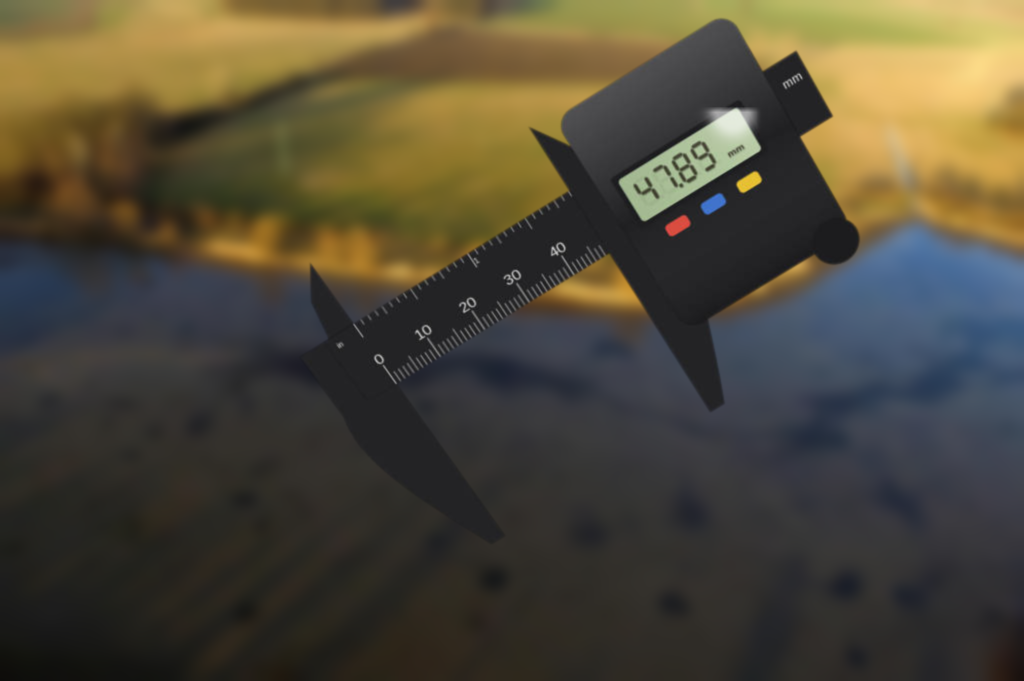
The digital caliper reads 47.89 mm
